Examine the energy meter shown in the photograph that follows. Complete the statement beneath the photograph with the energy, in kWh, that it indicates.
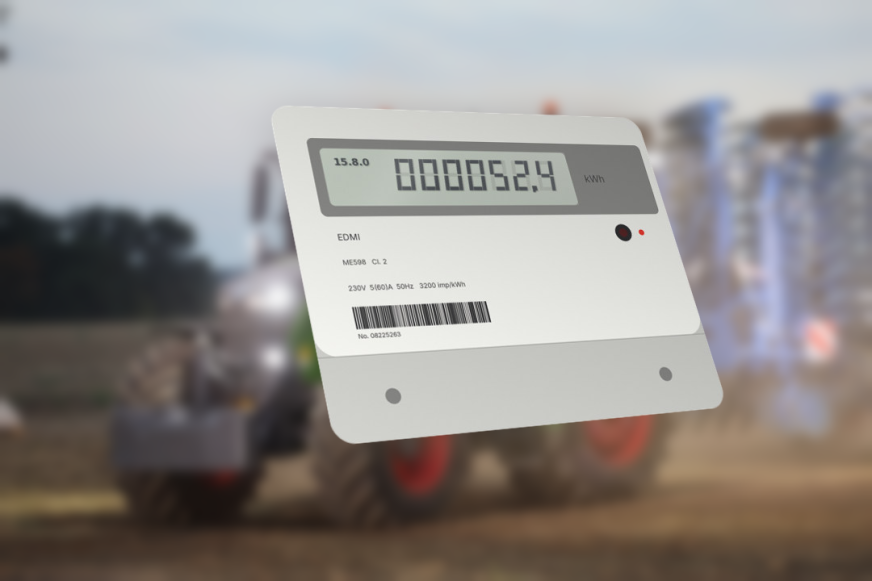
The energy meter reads 52.4 kWh
